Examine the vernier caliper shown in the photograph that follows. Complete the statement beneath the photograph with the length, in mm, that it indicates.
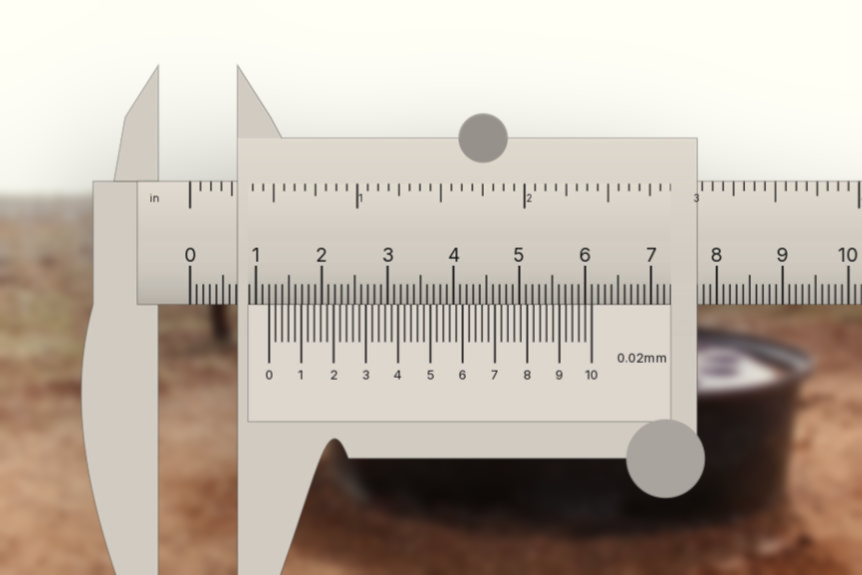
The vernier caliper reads 12.0 mm
